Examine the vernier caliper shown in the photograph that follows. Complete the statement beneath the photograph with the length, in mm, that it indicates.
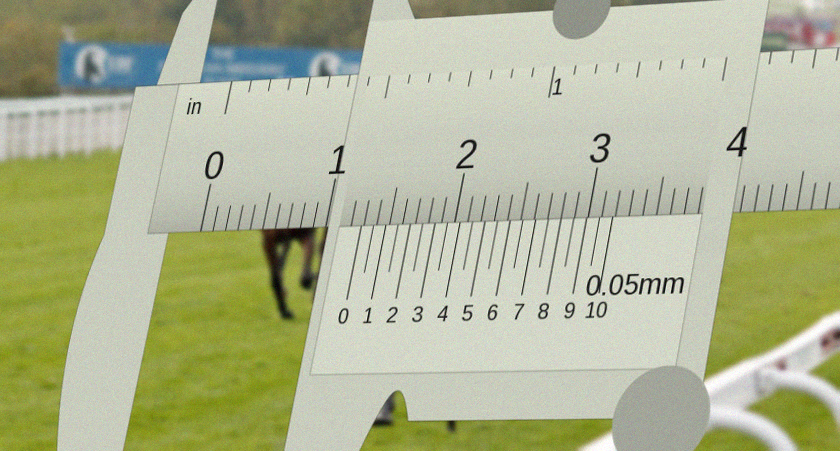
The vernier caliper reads 12.8 mm
